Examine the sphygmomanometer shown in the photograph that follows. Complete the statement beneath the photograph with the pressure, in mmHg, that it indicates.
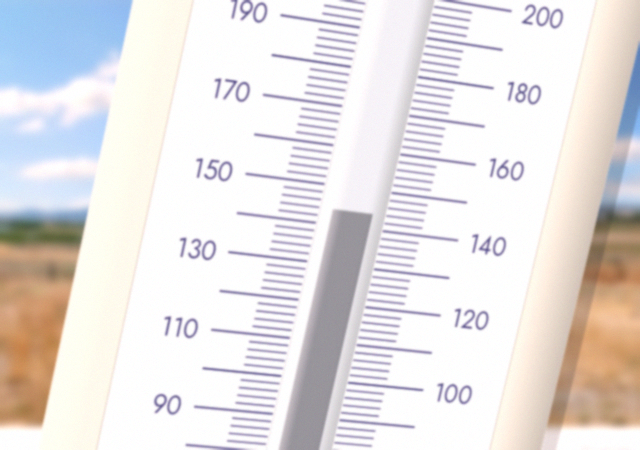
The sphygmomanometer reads 144 mmHg
